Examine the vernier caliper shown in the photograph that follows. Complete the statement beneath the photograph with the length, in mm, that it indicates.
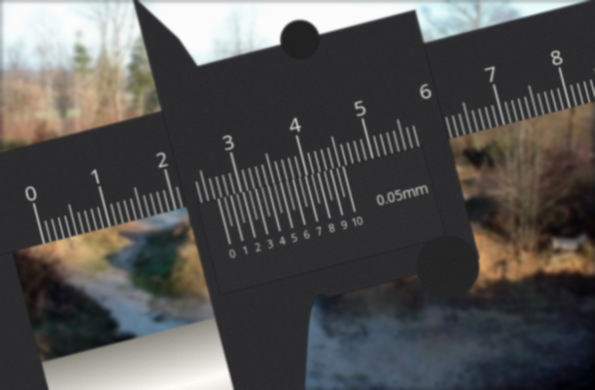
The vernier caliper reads 26.5 mm
